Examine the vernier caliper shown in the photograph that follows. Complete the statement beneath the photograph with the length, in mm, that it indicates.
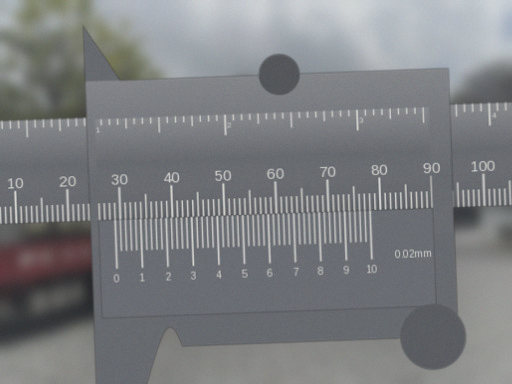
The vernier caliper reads 29.0 mm
